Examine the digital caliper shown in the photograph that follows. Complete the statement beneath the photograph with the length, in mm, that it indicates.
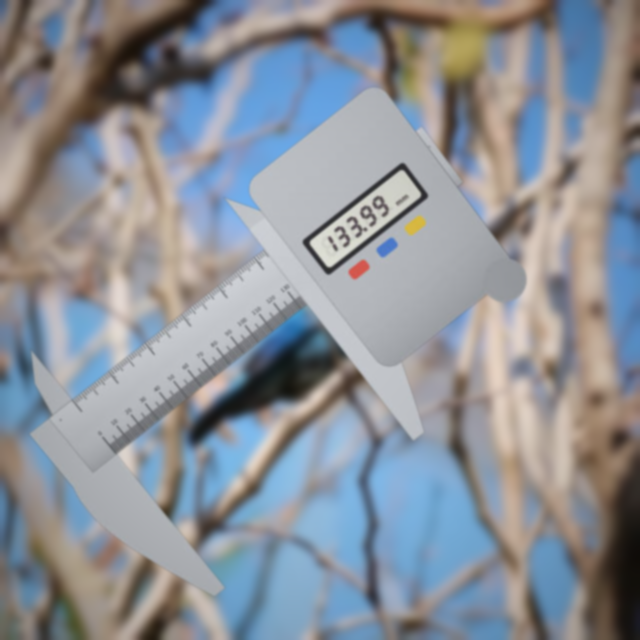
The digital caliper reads 133.99 mm
